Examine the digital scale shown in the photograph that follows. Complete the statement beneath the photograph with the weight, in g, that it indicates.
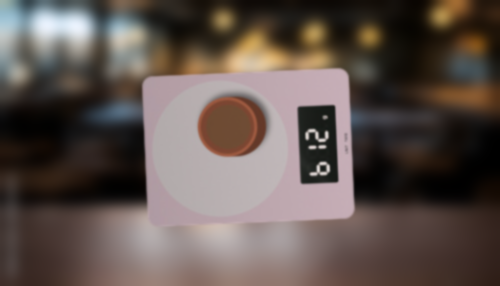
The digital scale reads 612 g
